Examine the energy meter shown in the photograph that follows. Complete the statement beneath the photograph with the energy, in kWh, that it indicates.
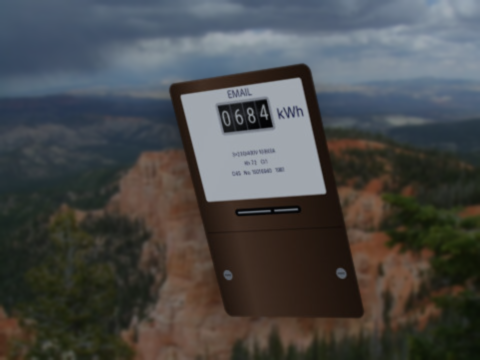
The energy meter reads 684 kWh
